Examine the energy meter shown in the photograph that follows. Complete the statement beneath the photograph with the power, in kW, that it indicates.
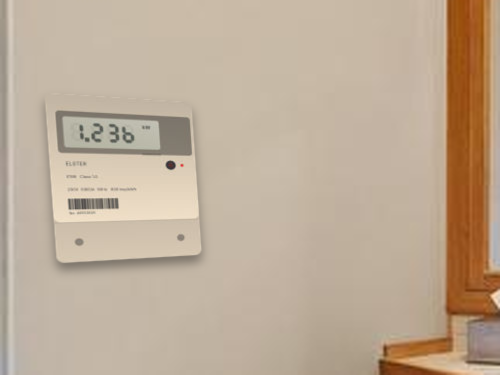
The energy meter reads 1.236 kW
